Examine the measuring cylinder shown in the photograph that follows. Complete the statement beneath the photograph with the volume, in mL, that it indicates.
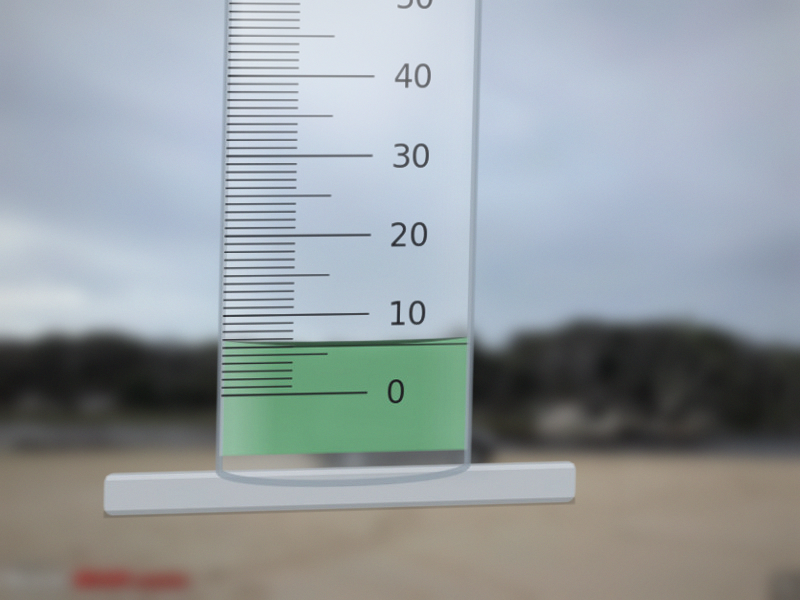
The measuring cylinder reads 6 mL
